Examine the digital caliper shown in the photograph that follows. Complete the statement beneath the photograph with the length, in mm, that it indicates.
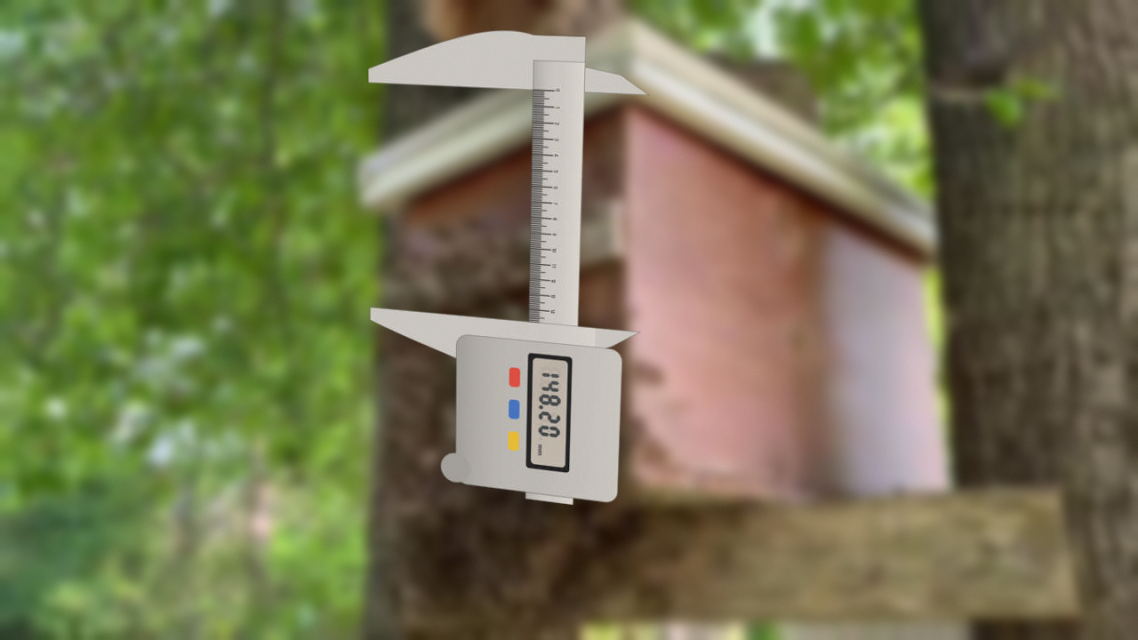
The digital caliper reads 148.20 mm
